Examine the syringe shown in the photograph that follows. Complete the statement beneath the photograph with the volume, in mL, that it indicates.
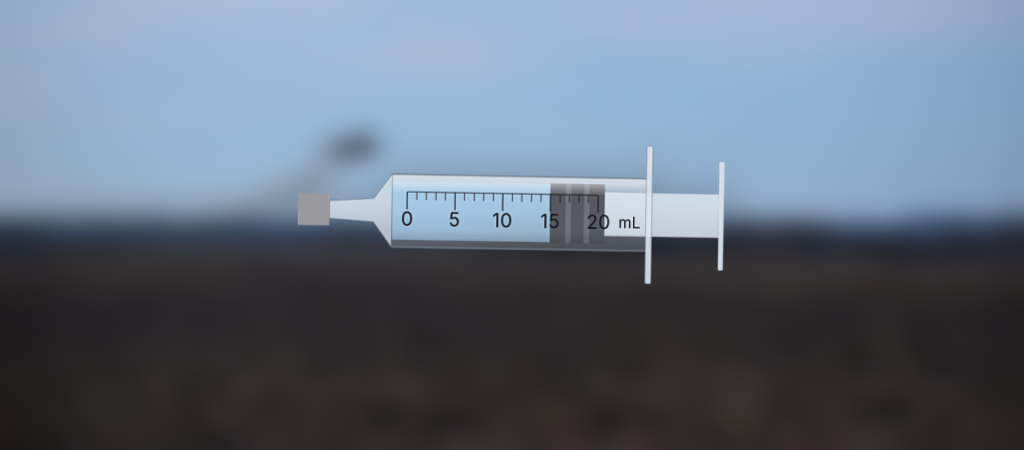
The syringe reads 15 mL
